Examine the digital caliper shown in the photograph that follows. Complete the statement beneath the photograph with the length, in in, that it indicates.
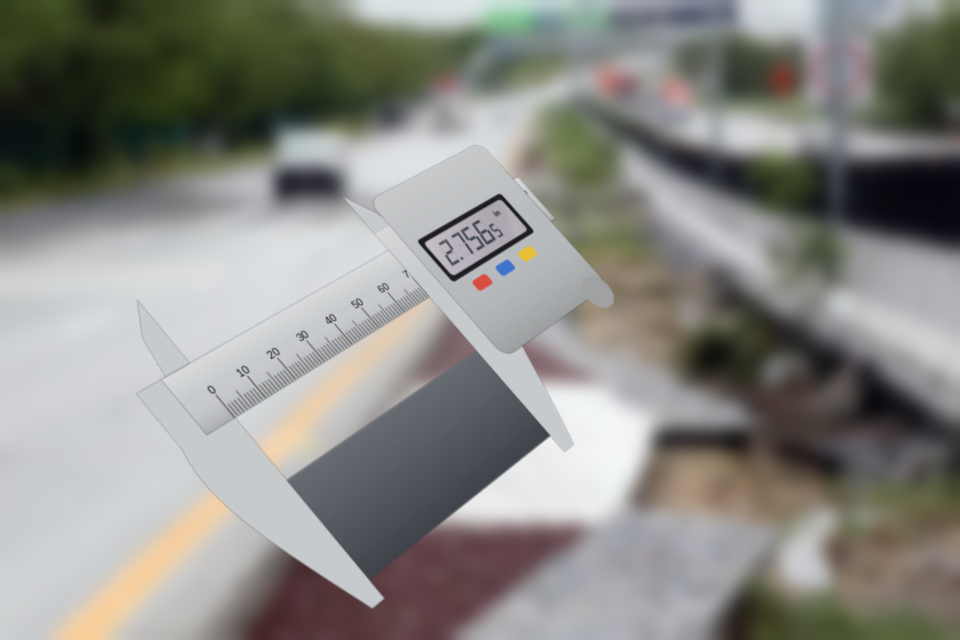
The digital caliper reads 2.7565 in
